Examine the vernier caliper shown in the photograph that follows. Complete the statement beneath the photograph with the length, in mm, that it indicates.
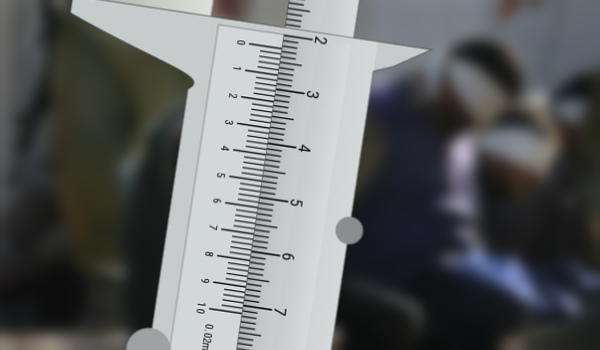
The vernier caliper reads 22.5 mm
